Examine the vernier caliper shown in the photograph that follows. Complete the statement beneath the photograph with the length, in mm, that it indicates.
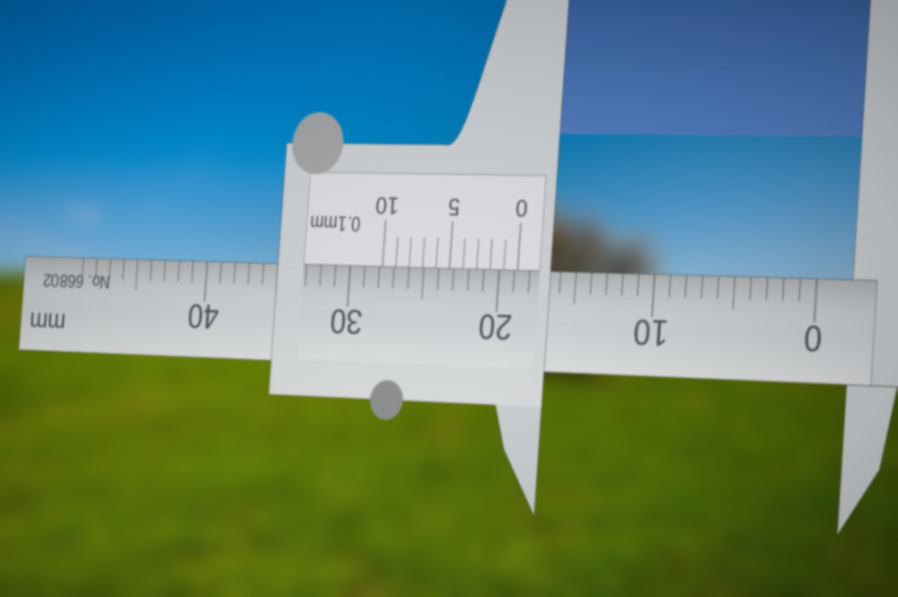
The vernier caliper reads 18.8 mm
